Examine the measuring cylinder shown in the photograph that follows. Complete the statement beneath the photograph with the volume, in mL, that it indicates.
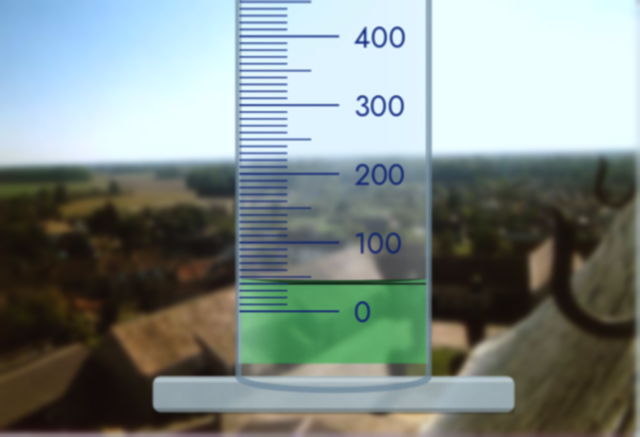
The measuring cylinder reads 40 mL
